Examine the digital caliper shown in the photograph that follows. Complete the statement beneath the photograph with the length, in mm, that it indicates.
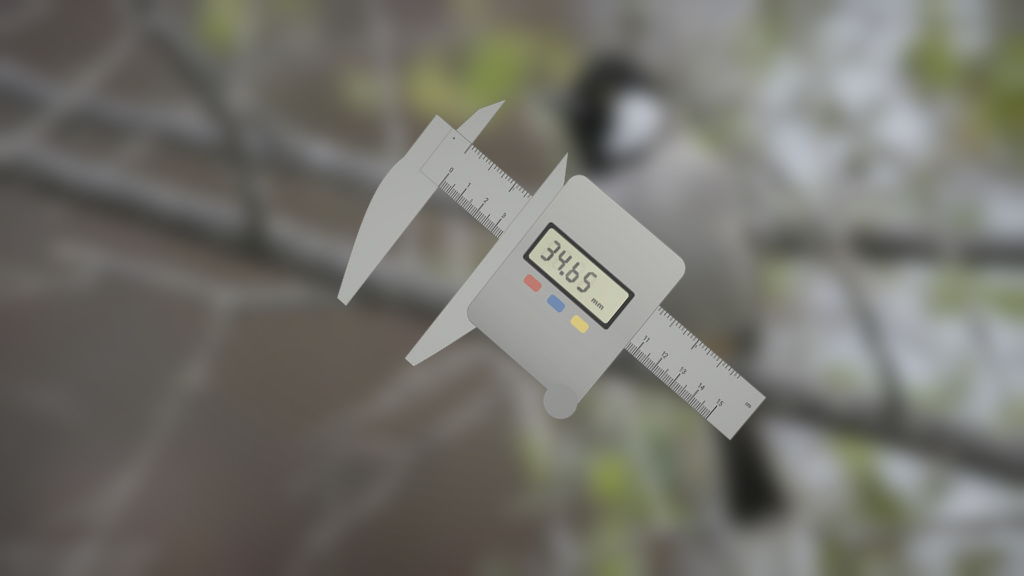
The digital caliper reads 34.65 mm
